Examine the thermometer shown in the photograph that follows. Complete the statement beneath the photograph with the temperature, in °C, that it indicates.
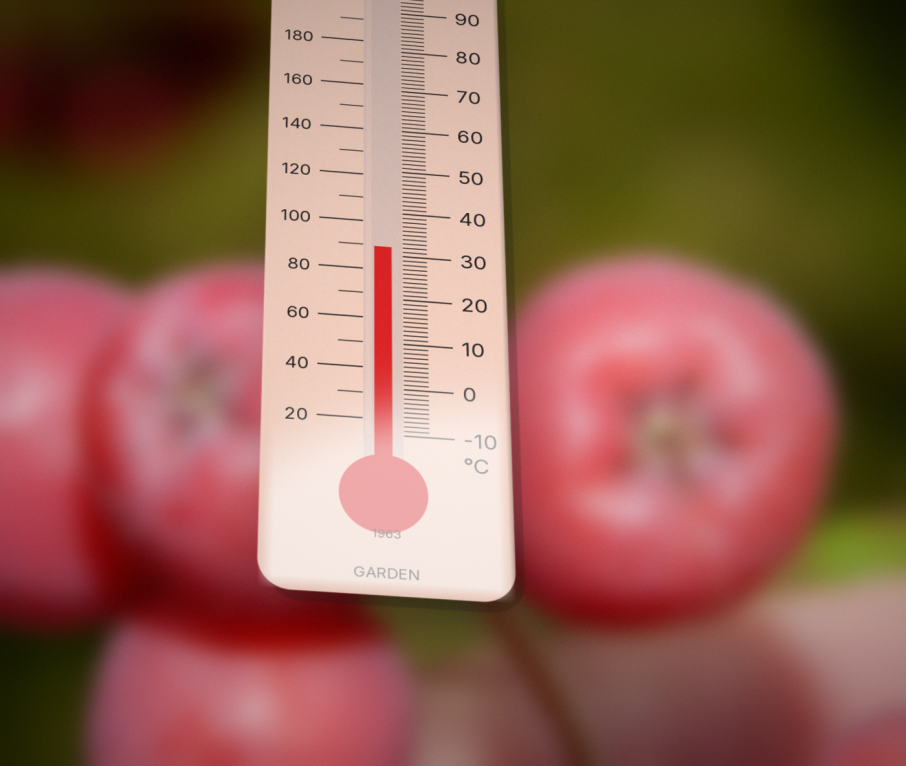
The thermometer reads 32 °C
